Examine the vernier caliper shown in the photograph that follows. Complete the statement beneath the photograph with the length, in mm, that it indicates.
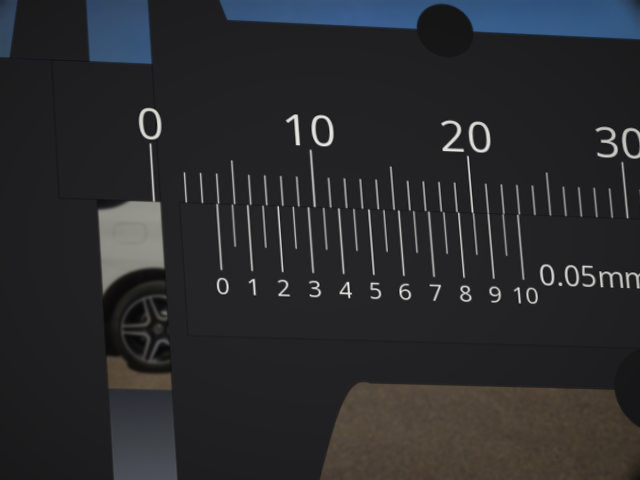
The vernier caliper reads 3.9 mm
